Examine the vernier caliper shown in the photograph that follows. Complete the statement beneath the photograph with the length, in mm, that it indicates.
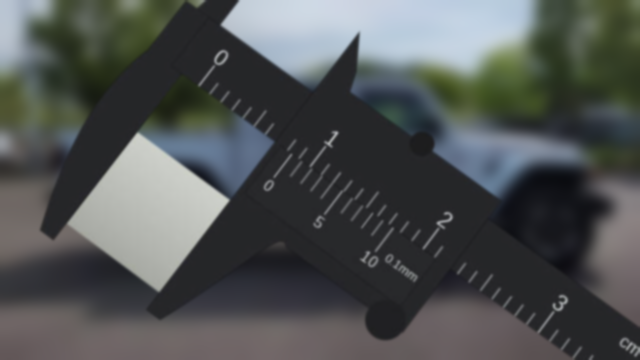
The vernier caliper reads 8.4 mm
